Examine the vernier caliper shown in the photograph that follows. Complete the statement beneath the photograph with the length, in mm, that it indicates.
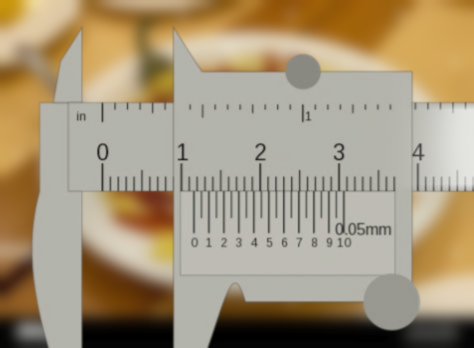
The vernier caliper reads 11.6 mm
